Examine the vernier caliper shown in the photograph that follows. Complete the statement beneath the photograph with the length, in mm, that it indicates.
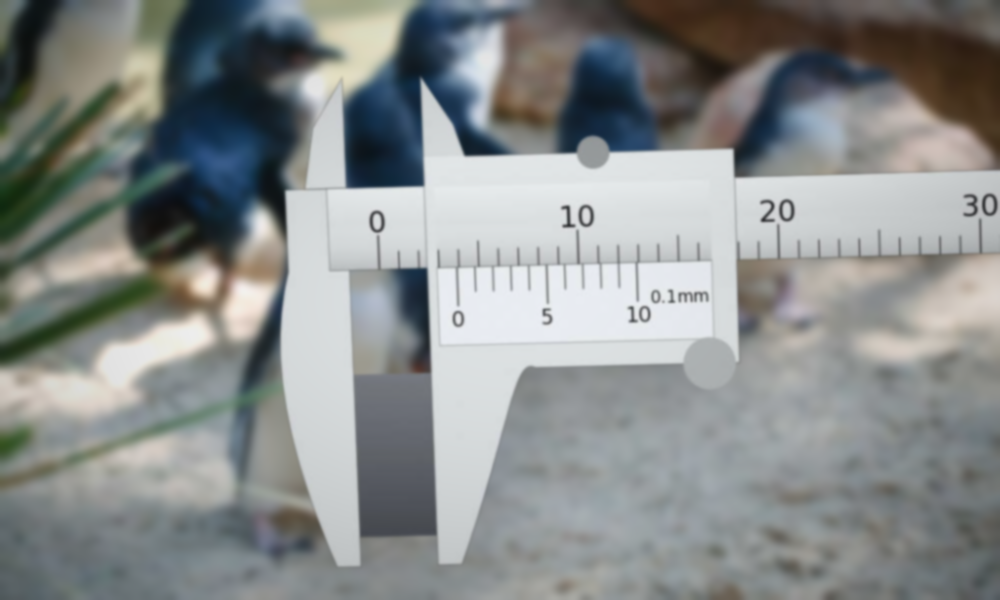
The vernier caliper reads 3.9 mm
